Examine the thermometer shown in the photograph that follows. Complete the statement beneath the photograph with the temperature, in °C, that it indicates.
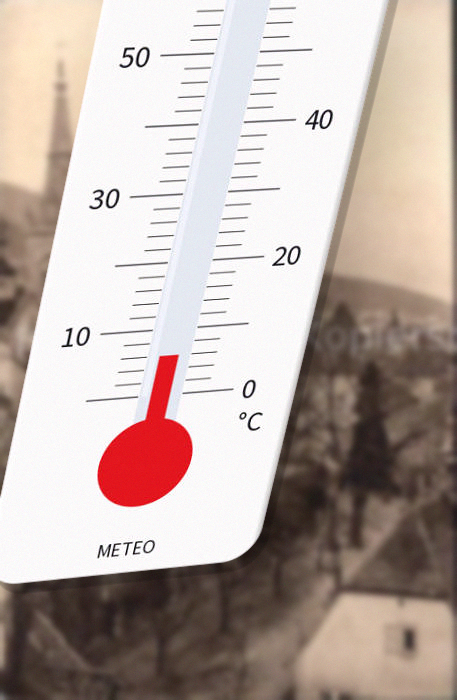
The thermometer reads 6 °C
